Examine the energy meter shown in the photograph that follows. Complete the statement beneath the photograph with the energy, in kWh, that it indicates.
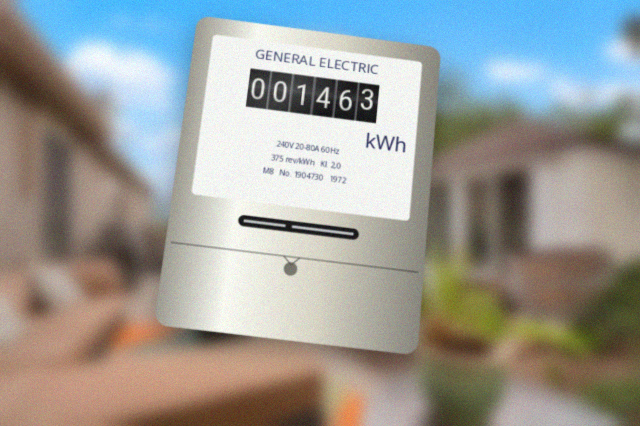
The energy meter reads 1463 kWh
